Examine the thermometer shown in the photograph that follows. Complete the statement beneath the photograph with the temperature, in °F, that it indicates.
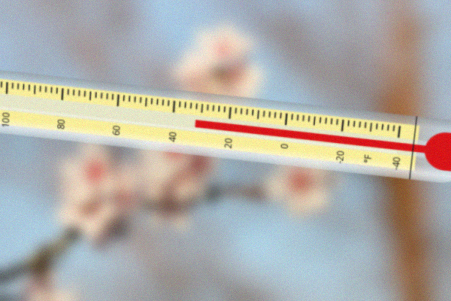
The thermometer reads 32 °F
